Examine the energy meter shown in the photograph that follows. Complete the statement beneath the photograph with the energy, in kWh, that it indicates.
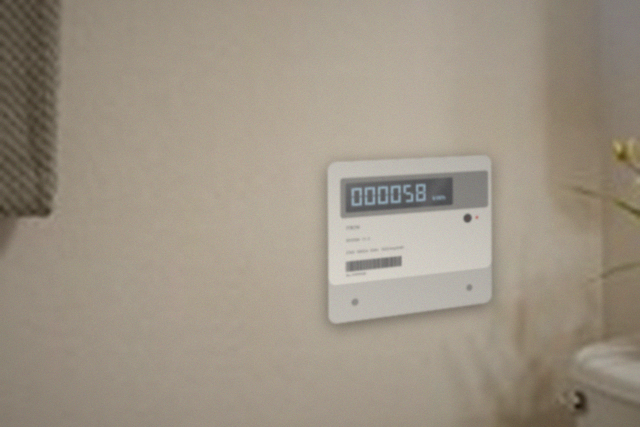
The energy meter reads 58 kWh
